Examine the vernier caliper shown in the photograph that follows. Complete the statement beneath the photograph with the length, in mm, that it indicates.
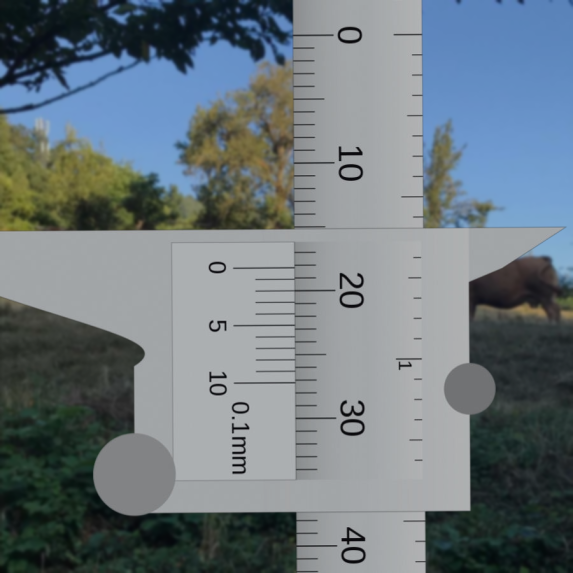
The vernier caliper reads 18.2 mm
